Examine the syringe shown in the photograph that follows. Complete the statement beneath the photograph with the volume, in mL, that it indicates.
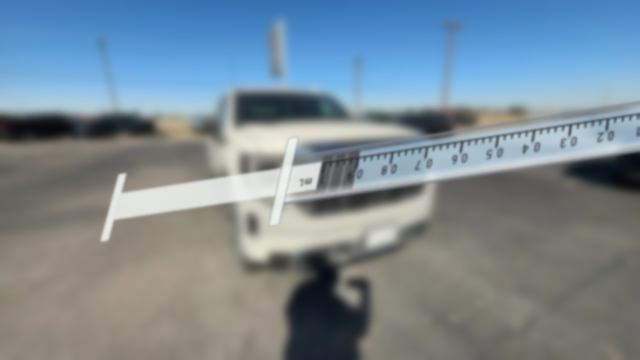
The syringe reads 0.9 mL
